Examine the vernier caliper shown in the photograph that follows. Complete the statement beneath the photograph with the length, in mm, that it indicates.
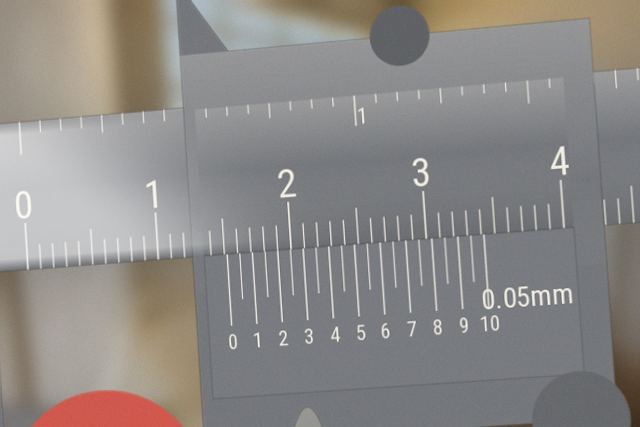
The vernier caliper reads 15.2 mm
